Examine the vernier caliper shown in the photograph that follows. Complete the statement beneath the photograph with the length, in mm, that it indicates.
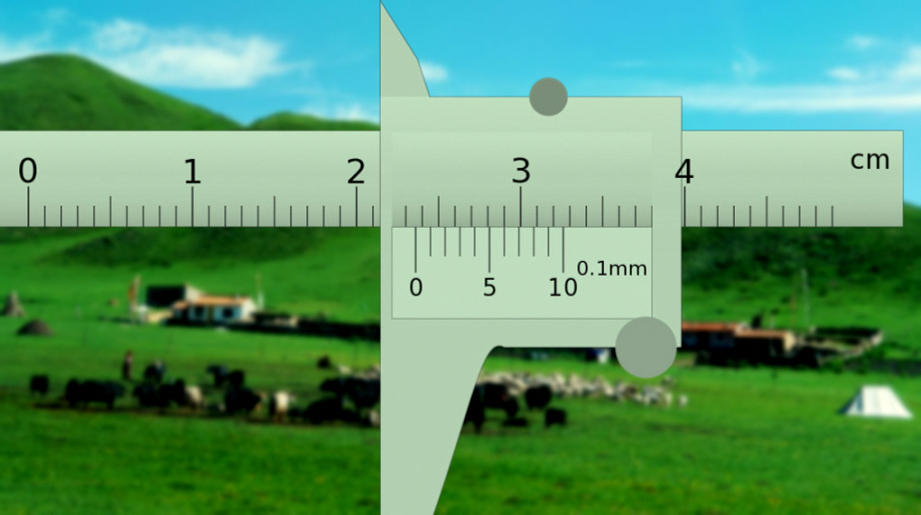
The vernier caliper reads 23.6 mm
